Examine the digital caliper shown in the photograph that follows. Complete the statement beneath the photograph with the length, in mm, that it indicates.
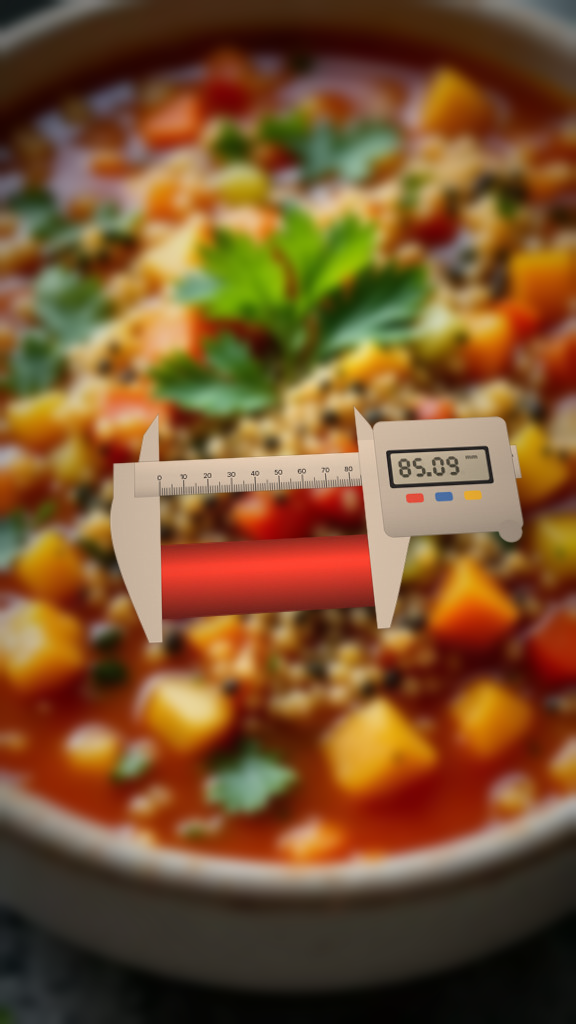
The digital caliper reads 85.09 mm
